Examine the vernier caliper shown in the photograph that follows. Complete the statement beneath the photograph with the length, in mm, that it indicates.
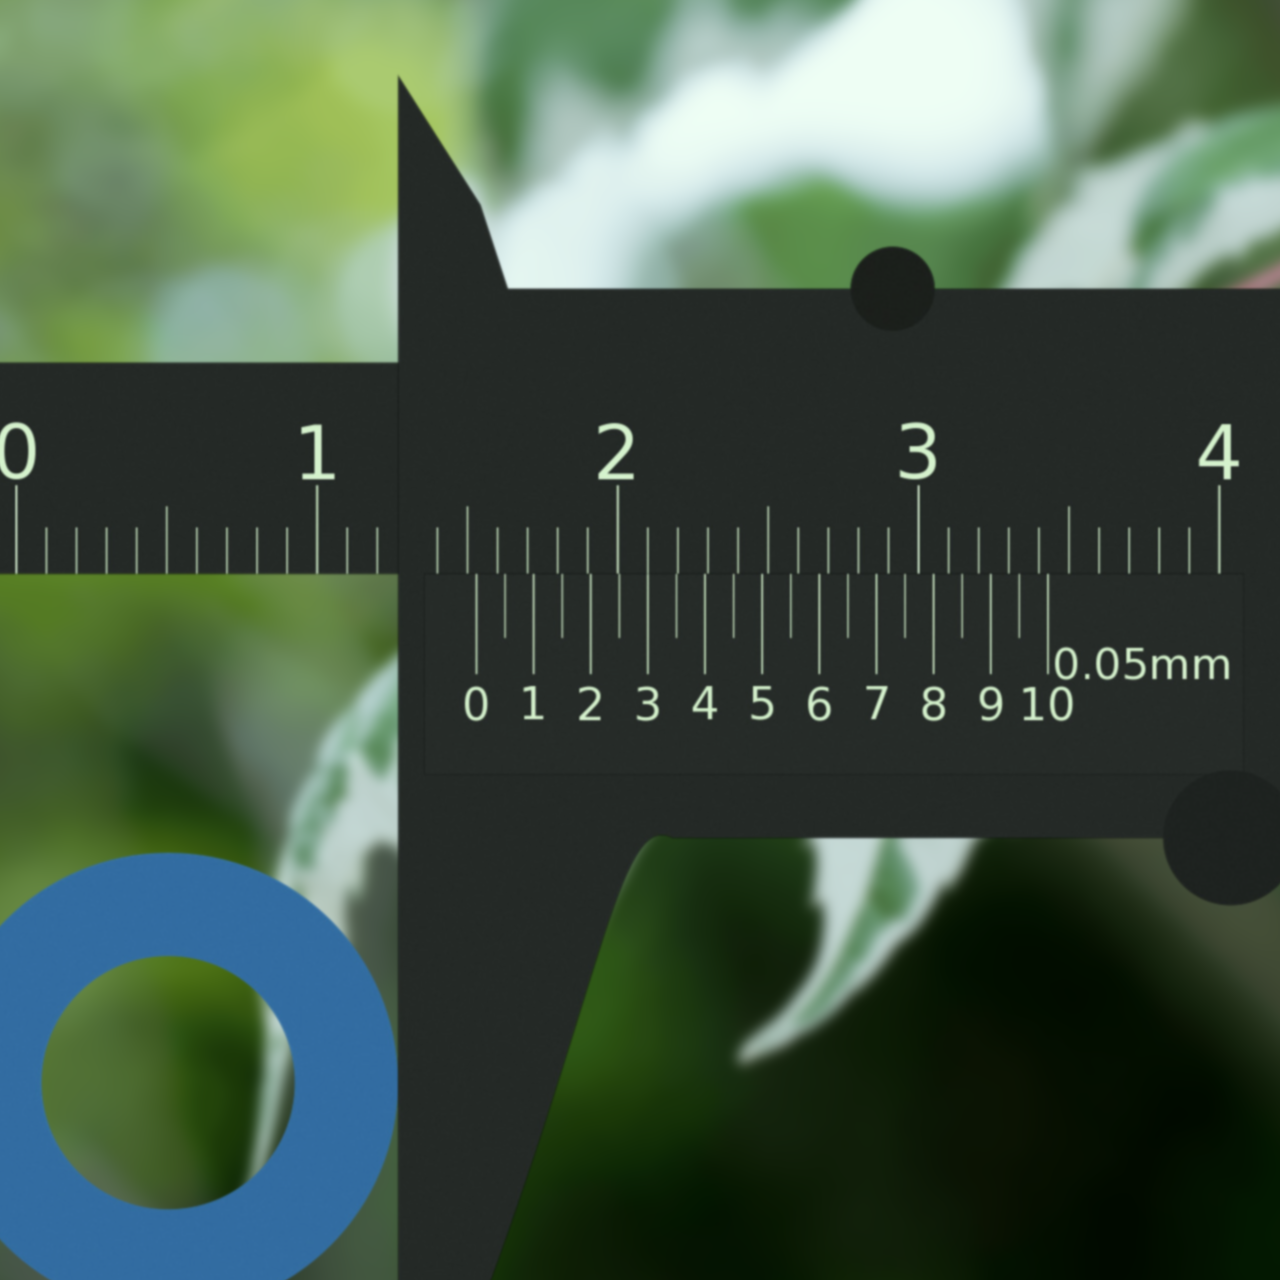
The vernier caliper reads 15.3 mm
